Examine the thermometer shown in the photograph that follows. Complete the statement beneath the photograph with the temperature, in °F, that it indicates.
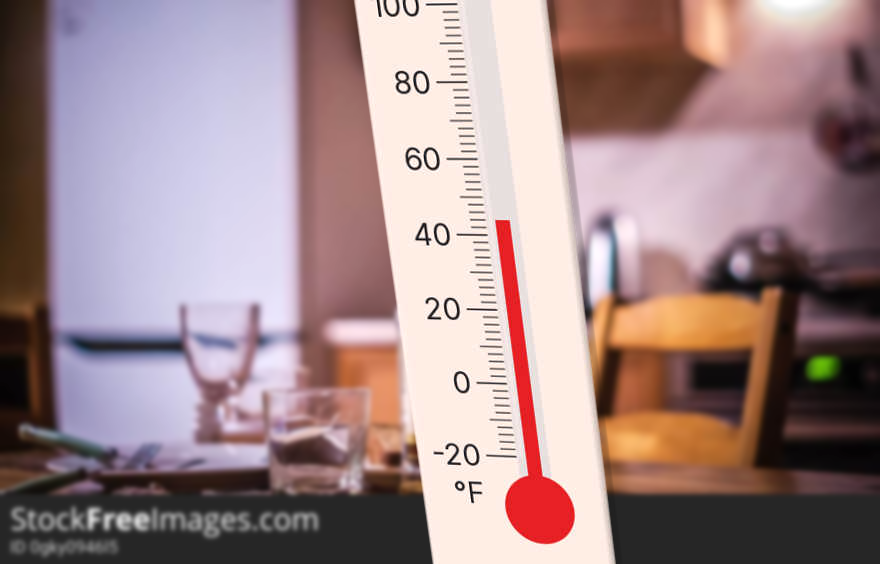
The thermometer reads 44 °F
